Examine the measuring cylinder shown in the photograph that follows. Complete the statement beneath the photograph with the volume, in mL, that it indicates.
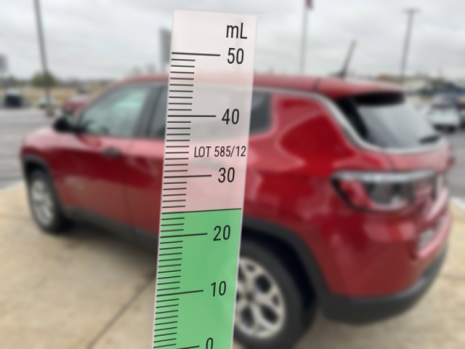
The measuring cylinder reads 24 mL
